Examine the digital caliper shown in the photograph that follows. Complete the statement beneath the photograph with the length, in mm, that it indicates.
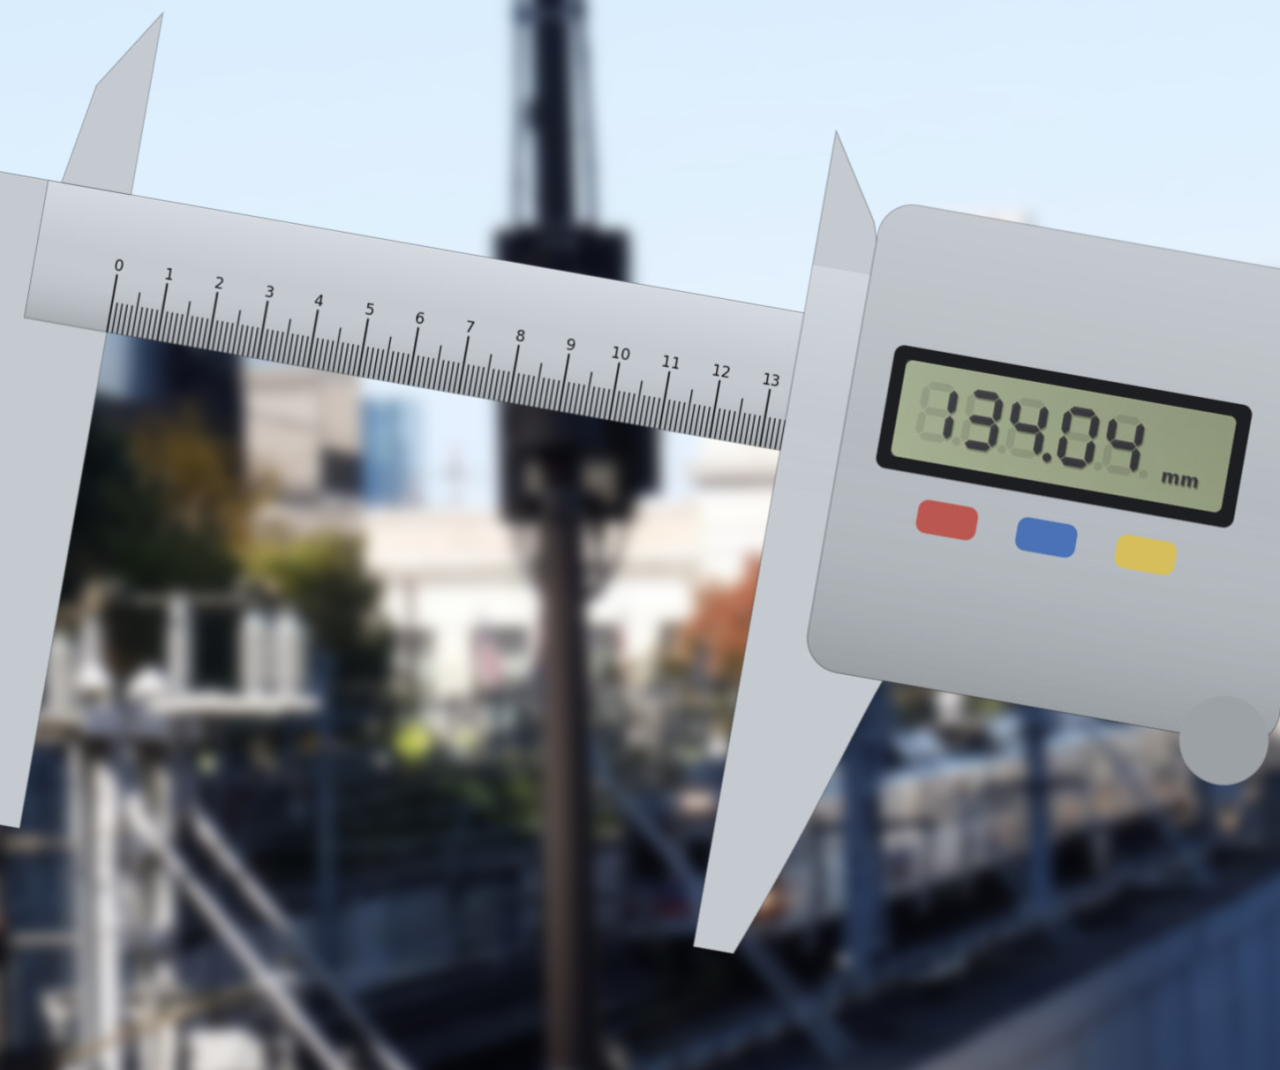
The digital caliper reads 134.04 mm
